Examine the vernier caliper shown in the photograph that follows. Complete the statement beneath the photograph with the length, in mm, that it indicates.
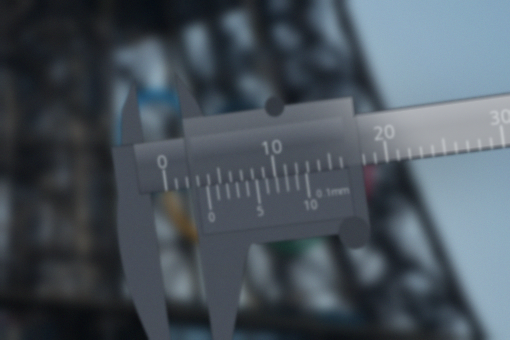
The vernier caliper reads 3.8 mm
